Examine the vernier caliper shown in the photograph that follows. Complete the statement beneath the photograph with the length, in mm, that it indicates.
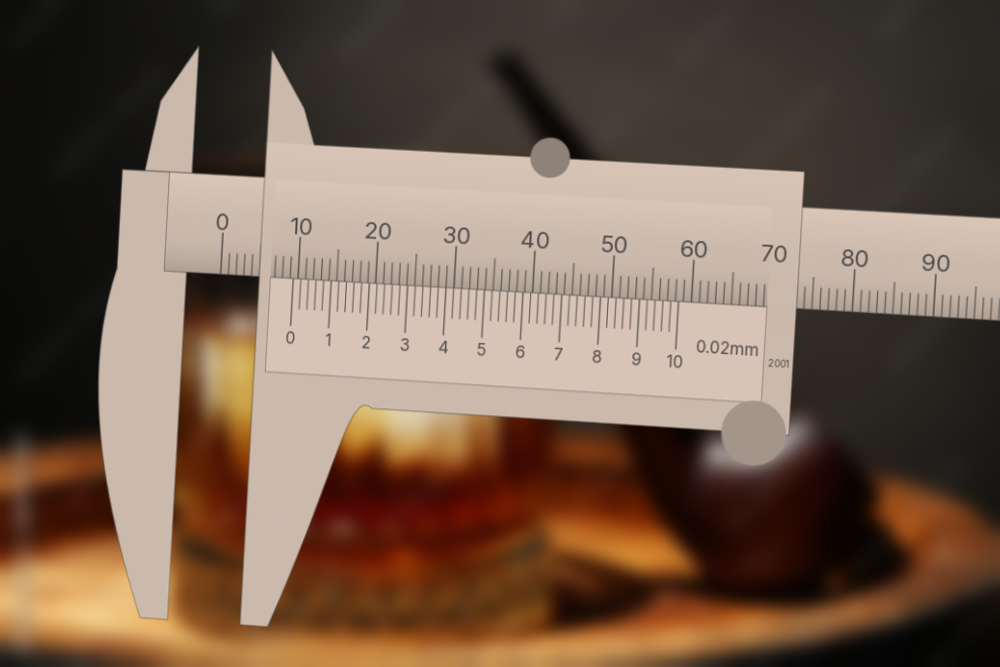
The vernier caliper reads 9.4 mm
